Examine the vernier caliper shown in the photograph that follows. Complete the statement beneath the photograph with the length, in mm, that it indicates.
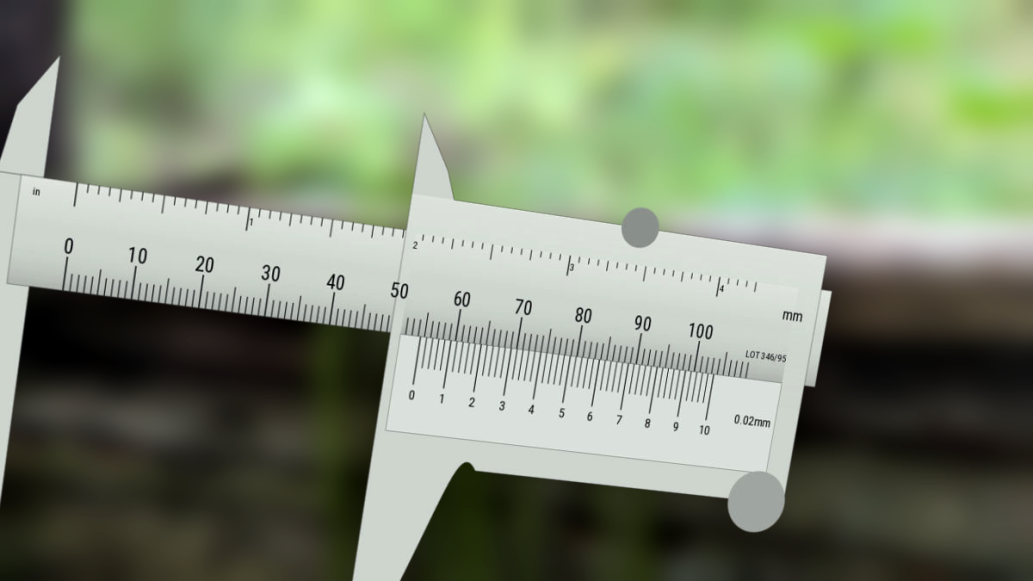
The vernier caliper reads 54.4 mm
